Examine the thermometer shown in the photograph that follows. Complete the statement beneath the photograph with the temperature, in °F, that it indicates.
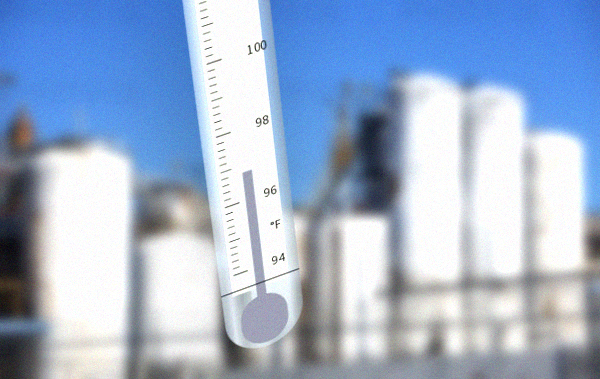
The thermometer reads 96.8 °F
